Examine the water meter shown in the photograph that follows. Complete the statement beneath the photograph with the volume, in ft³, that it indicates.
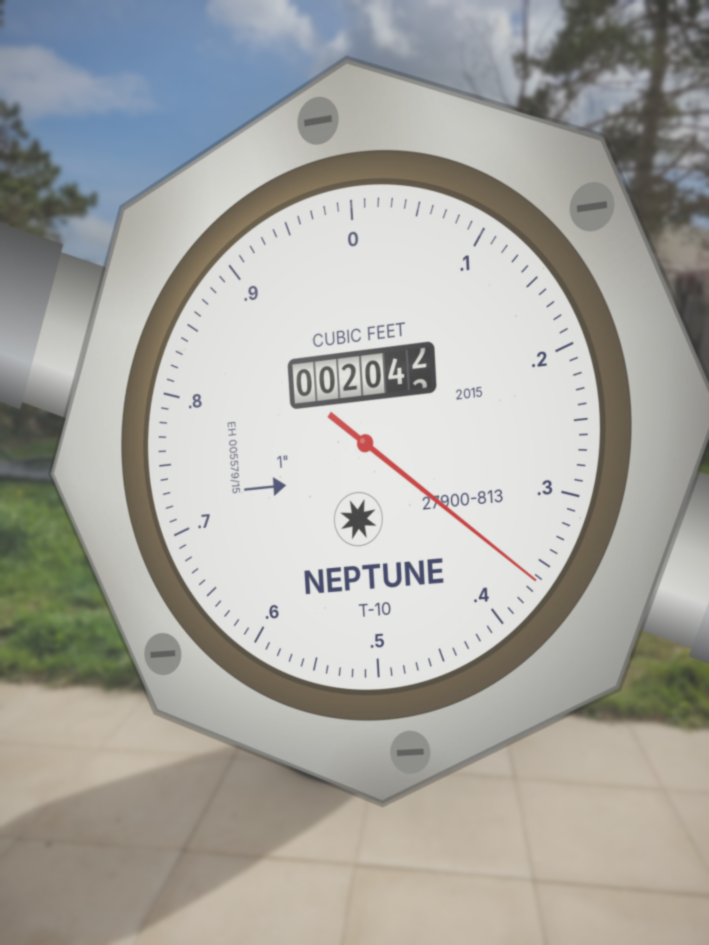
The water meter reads 2042.36 ft³
